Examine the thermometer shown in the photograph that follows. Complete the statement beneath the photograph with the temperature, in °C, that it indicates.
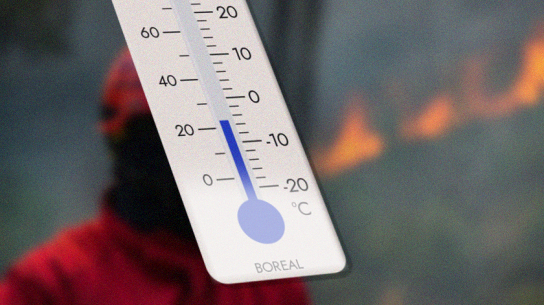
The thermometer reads -5 °C
